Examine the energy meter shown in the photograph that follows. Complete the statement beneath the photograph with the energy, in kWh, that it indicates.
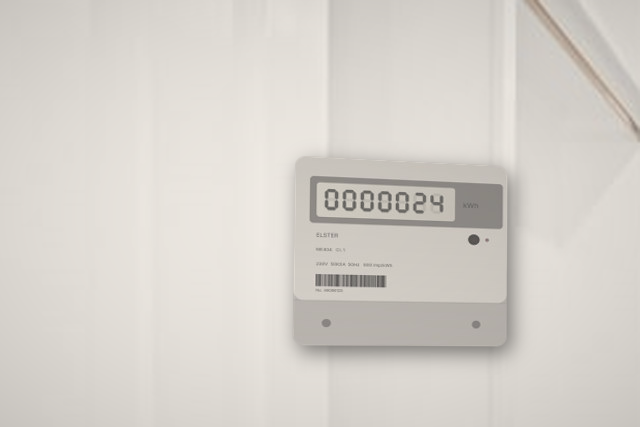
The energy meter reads 24 kWh
